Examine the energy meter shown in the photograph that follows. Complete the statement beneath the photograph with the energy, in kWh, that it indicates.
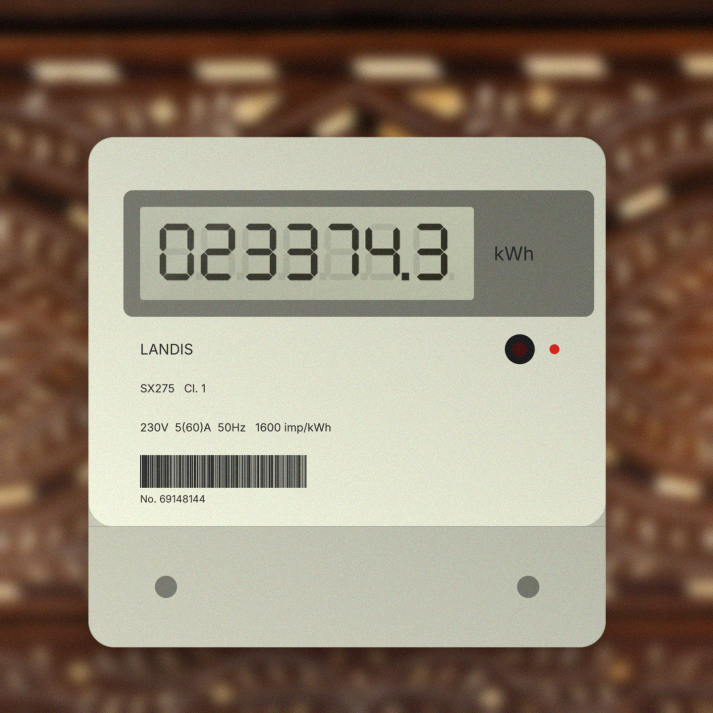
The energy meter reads 23374.3 kWh
